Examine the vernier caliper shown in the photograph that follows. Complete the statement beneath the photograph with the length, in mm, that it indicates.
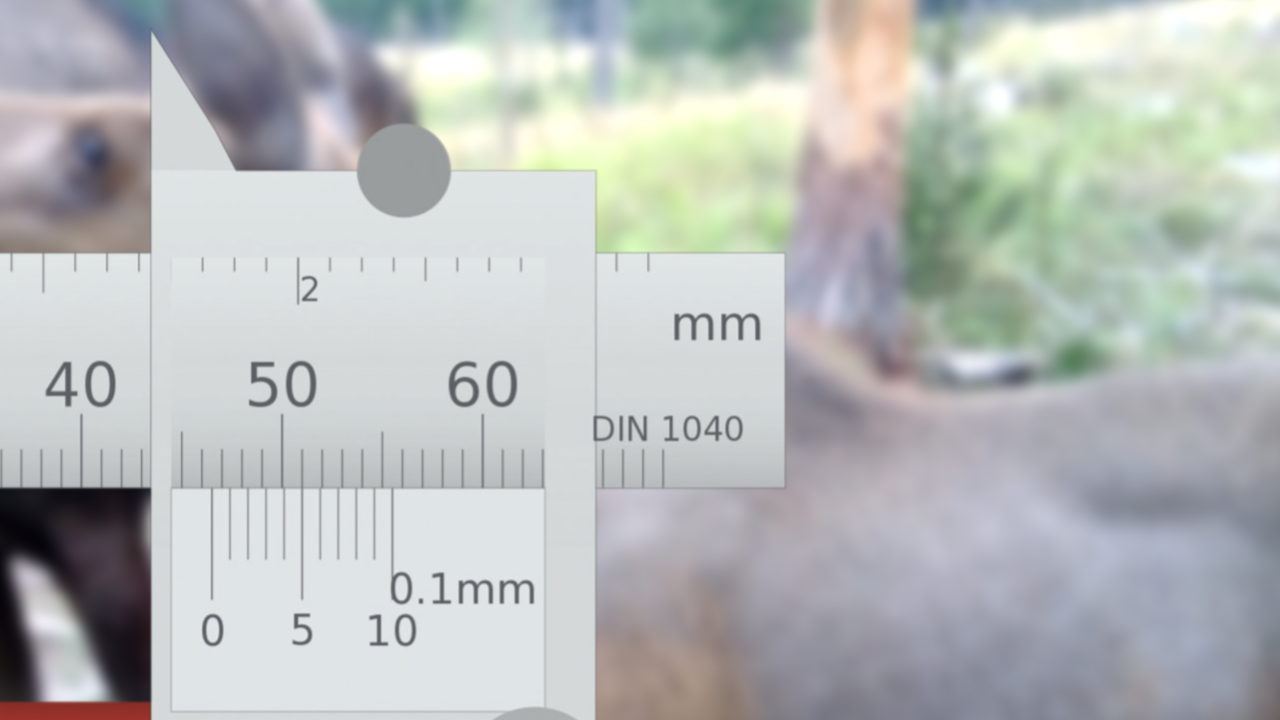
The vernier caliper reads 46.5 mm
